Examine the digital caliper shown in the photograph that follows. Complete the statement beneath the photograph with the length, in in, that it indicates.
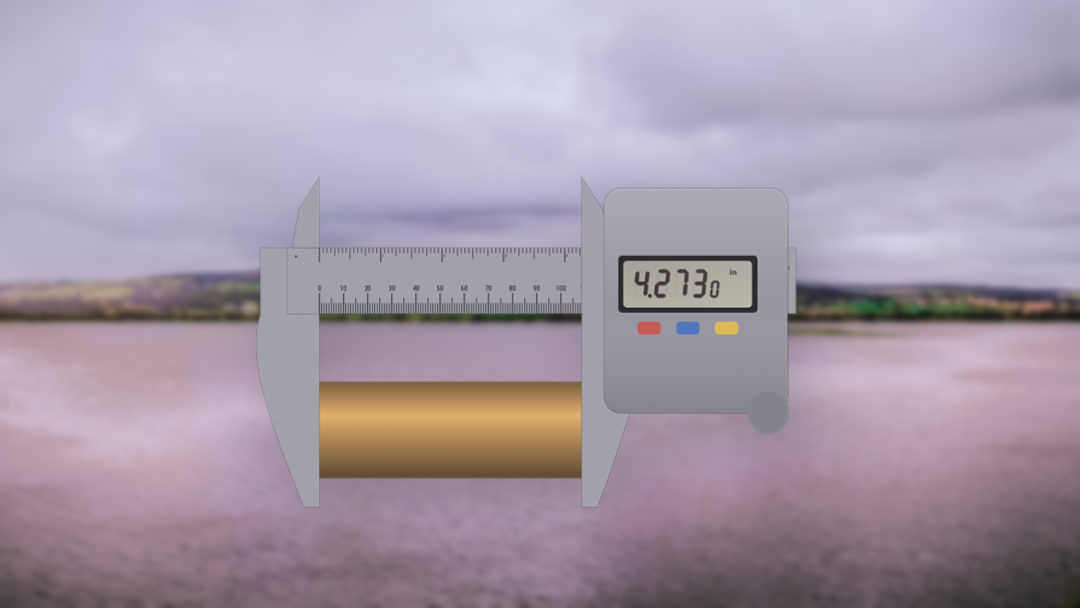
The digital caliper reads 4.2730 in
